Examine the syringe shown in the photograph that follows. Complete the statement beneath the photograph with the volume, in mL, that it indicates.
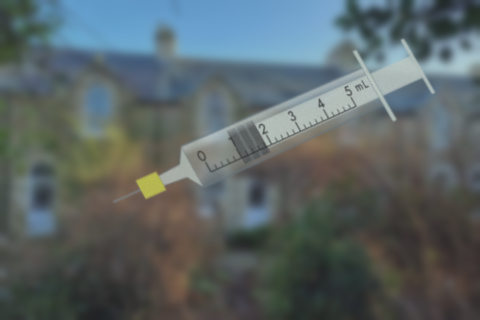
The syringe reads 1 mL
